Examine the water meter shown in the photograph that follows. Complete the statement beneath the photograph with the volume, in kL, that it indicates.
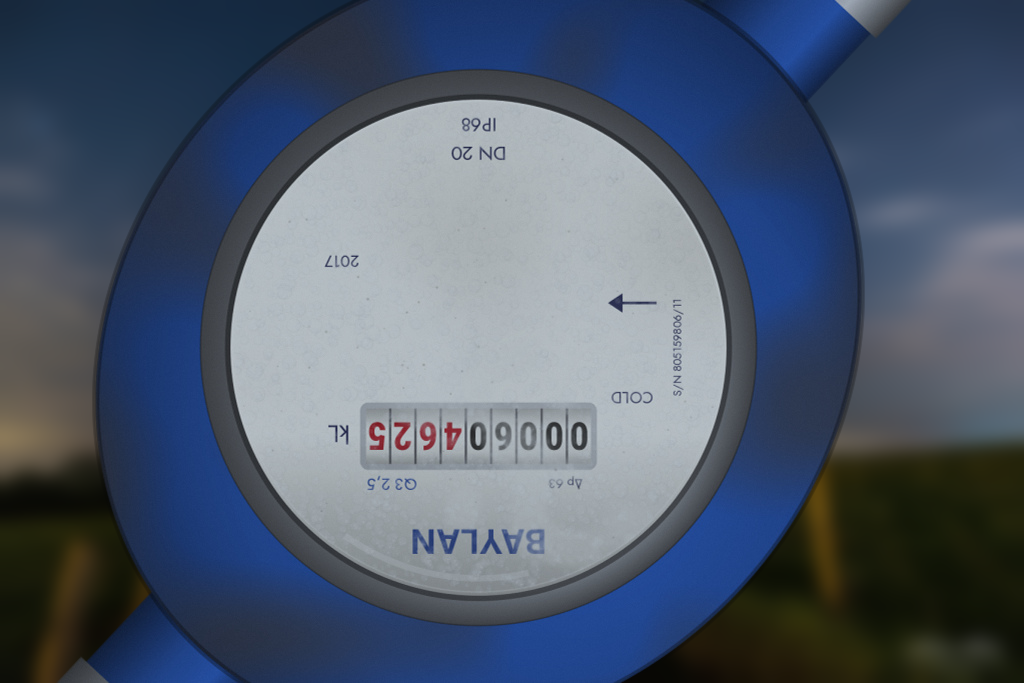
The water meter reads 60.4625 kL
